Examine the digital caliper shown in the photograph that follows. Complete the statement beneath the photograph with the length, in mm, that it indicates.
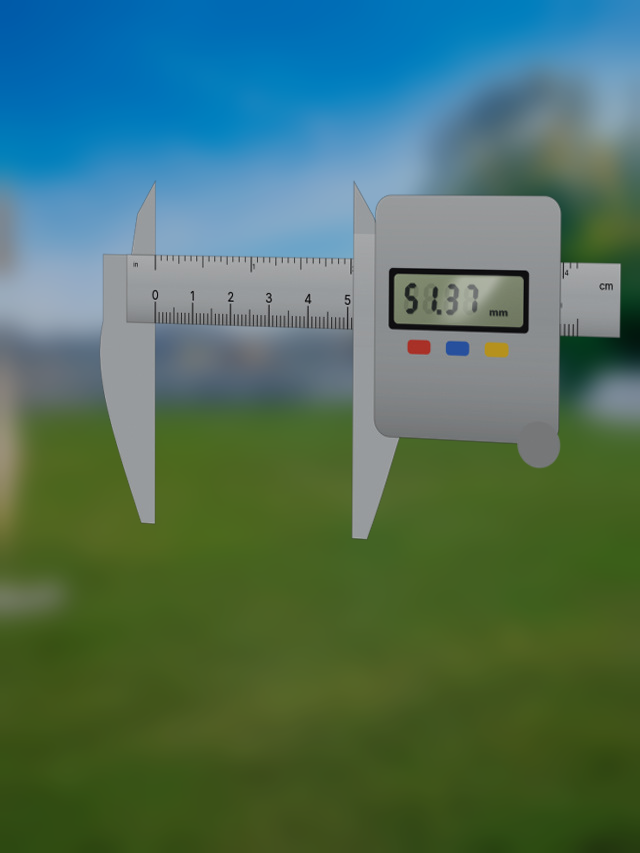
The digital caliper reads 51.37 mm
